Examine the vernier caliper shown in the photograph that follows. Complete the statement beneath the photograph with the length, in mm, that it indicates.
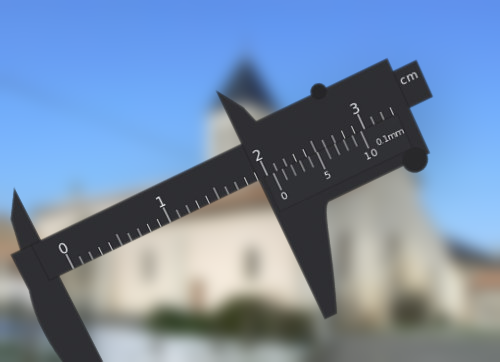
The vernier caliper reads 20.6 mm
